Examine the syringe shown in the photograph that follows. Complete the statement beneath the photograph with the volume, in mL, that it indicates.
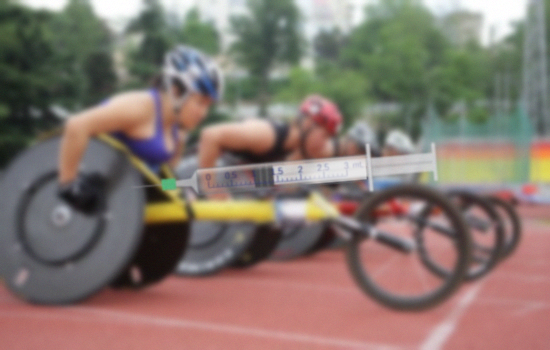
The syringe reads 1 mL
